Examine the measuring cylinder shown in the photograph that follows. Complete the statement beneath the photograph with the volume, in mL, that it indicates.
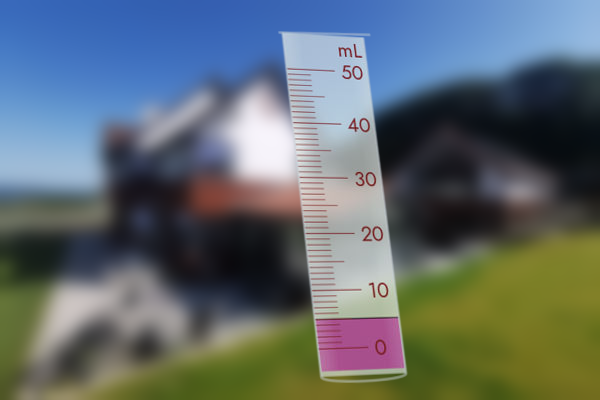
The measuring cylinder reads 5 mL
